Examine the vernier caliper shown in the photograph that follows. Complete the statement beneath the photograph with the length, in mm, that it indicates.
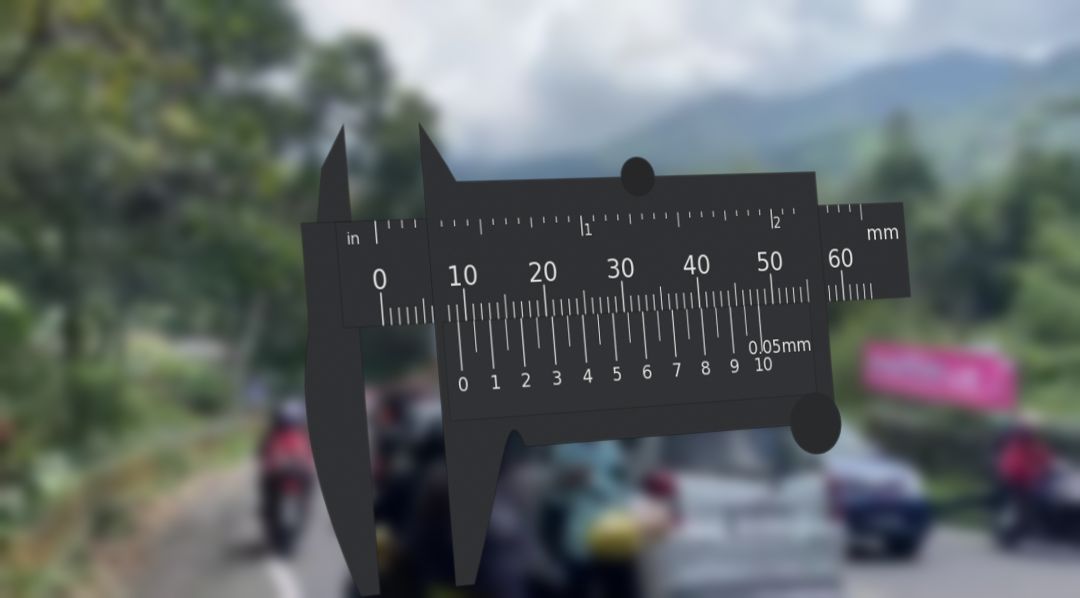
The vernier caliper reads 9.0 mm
